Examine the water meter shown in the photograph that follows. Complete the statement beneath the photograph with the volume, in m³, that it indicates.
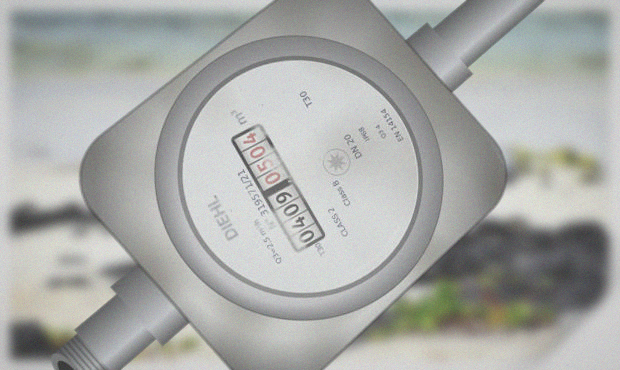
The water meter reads 409.0504 m³
